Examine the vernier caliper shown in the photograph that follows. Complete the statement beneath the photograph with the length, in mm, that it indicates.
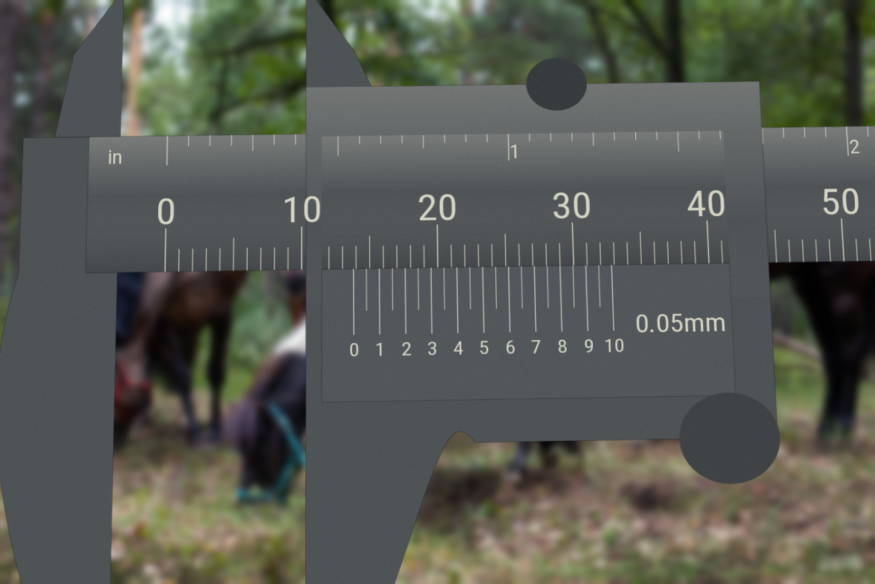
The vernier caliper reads 13.8 mm
